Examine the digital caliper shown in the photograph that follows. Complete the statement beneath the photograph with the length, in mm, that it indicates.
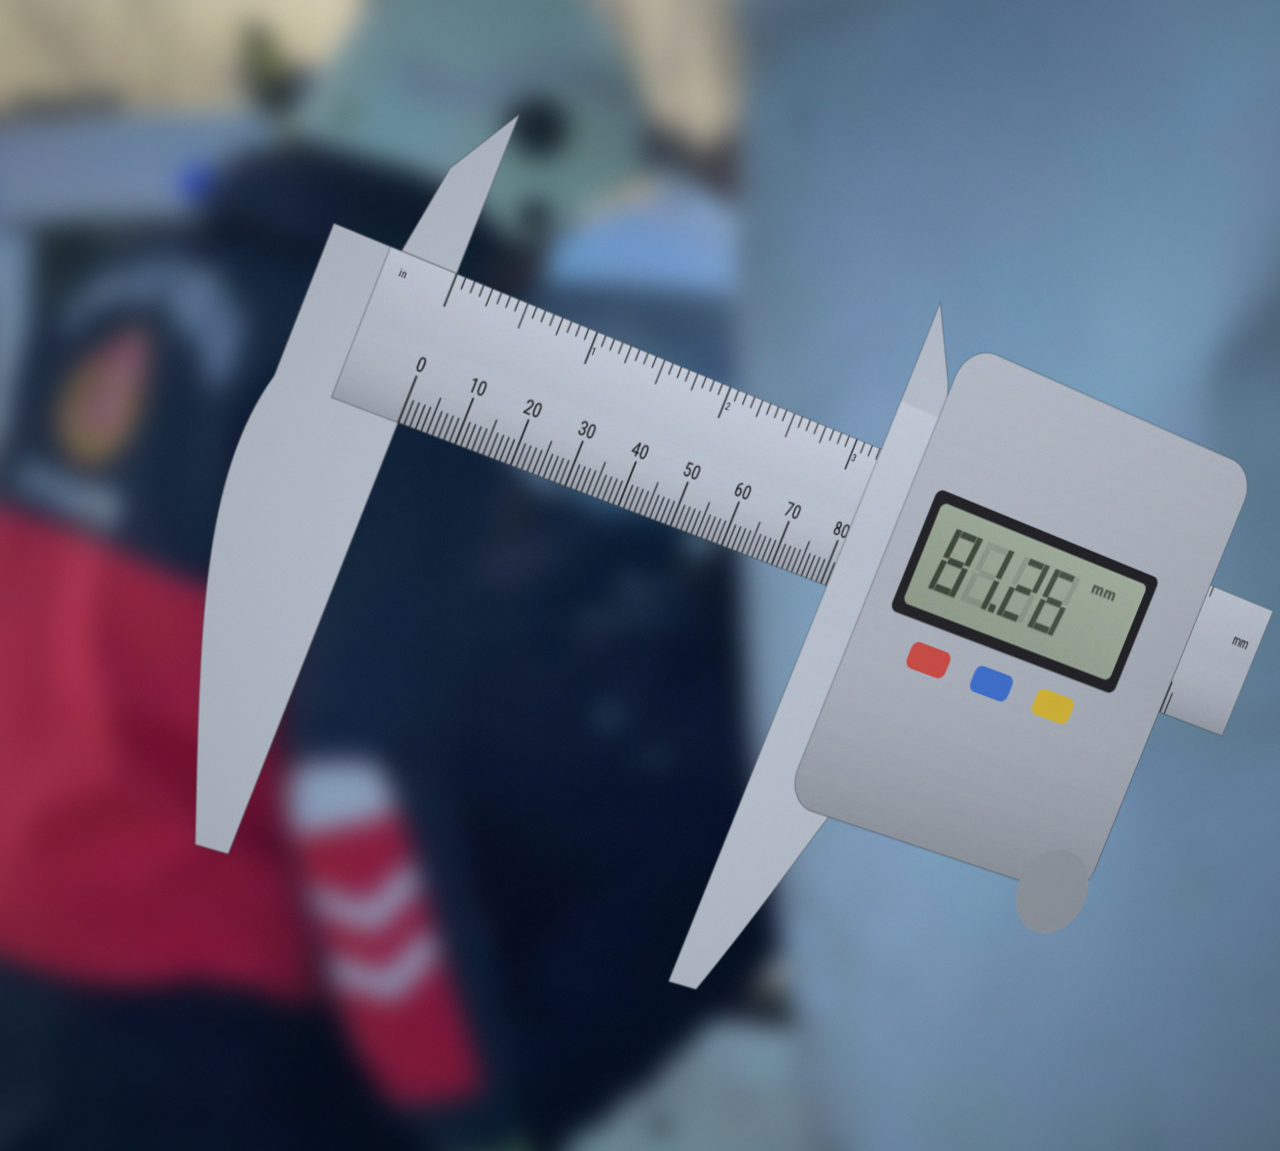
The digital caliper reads 81.26 mm
